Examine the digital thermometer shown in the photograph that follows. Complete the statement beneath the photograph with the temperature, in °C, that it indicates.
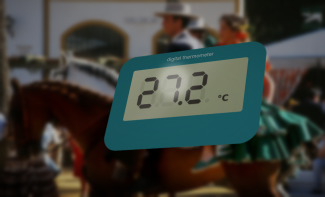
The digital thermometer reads 27.2 °C
